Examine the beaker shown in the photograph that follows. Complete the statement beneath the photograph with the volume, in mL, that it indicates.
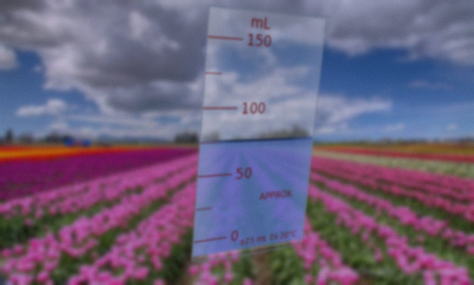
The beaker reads 75 mL
